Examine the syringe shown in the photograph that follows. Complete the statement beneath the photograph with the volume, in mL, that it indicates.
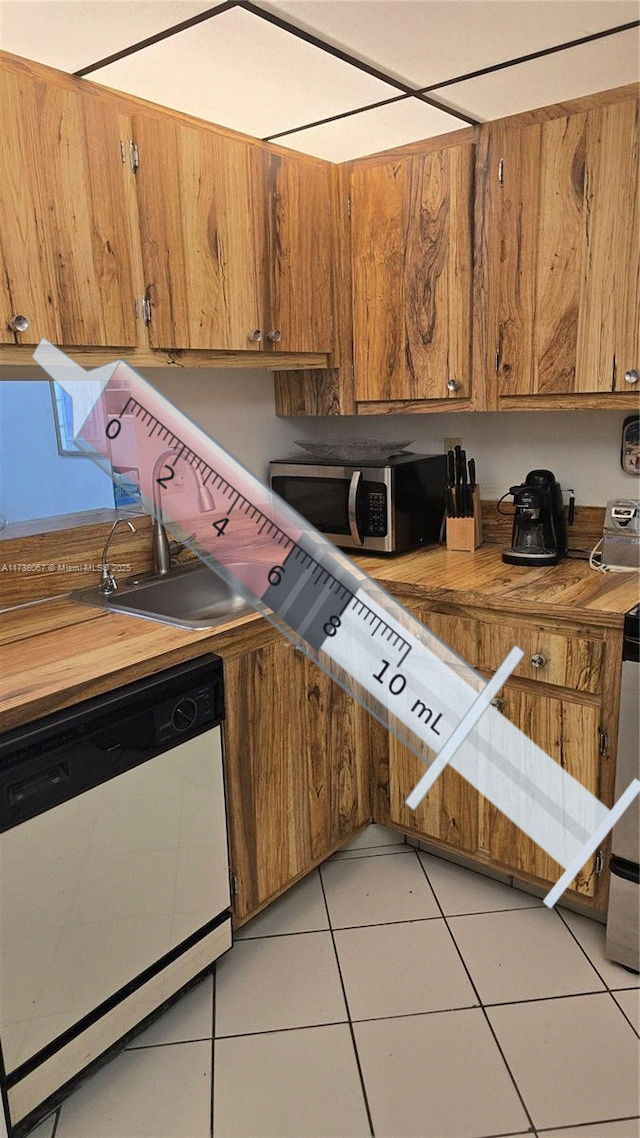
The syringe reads 6 mL
